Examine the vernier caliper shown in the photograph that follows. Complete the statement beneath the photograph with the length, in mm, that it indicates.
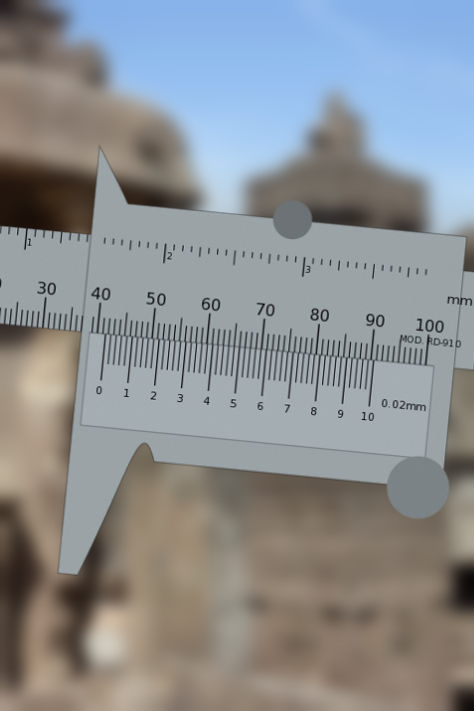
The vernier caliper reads 41.5 mm
